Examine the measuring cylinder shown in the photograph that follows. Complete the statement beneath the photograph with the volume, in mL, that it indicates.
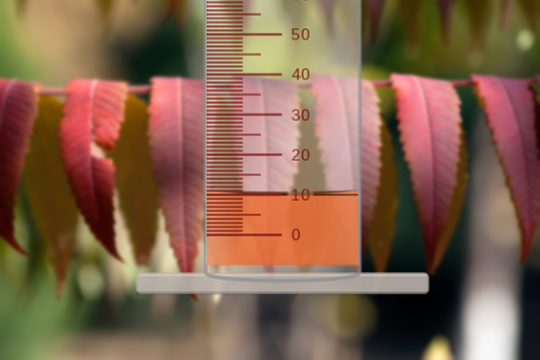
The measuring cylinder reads 10 mL
